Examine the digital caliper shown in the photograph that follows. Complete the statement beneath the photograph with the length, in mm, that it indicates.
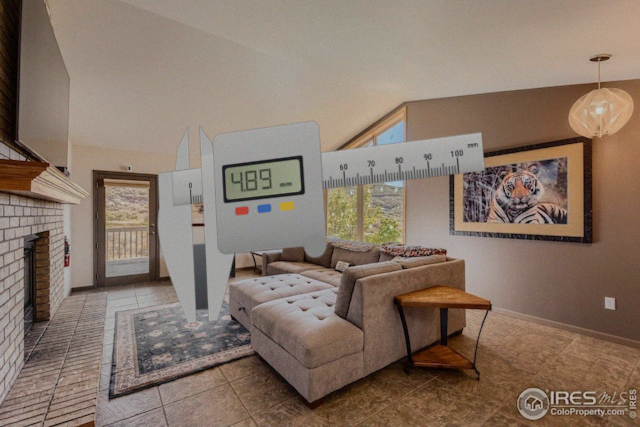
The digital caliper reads 4.89 mm
